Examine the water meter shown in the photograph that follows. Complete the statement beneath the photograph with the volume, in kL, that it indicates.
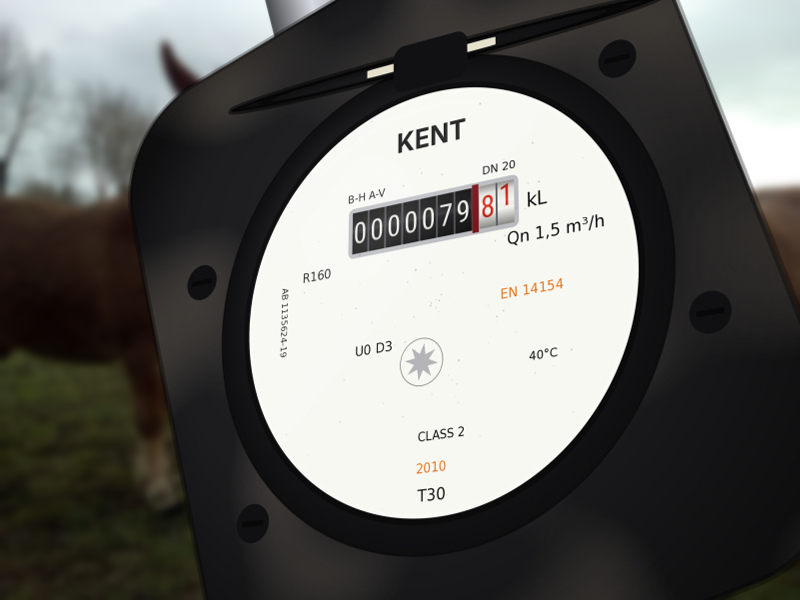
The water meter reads 79.81 kL
